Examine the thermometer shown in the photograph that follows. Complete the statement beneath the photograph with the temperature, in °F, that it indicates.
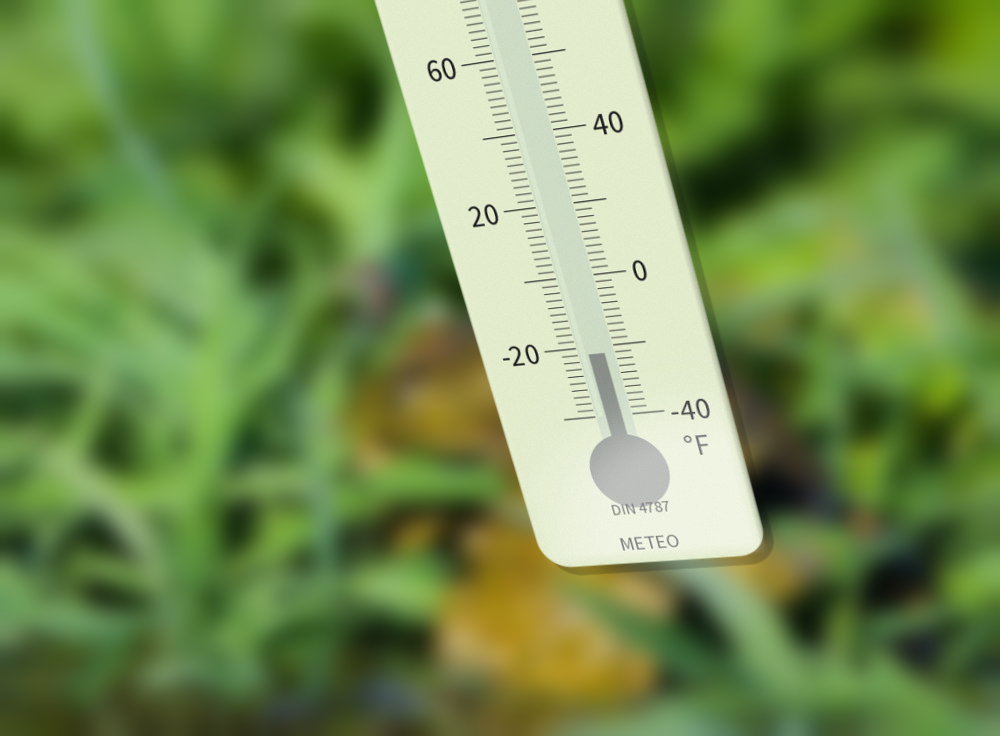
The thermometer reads -22 °F
